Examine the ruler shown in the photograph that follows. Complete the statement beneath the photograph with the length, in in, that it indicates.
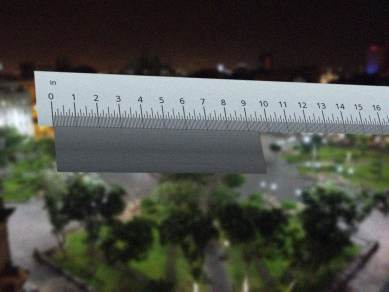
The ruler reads 9.5 in
